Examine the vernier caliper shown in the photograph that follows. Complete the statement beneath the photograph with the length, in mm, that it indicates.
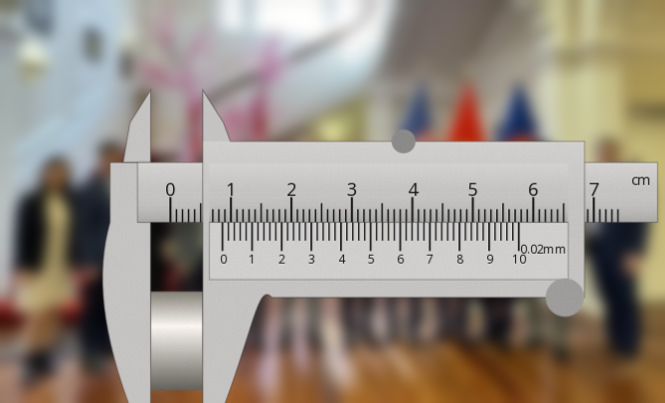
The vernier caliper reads 8.6 mm
